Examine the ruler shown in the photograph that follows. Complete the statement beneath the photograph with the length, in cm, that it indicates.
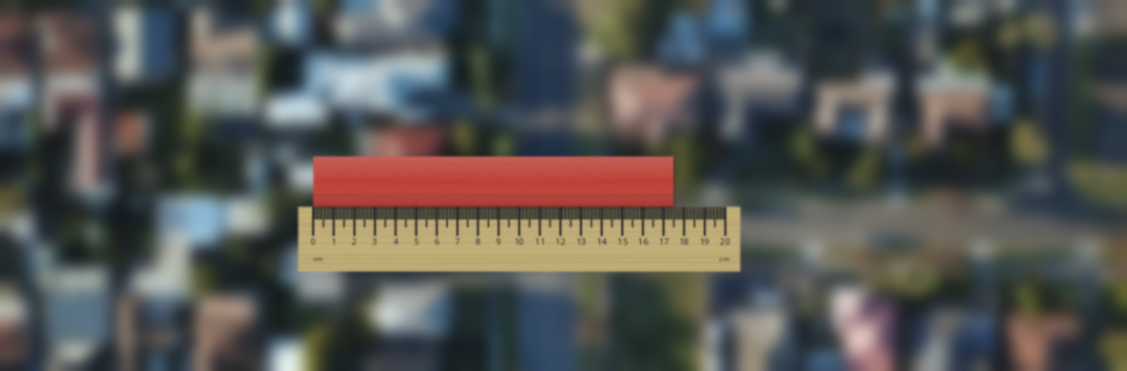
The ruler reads 17.5 cm
